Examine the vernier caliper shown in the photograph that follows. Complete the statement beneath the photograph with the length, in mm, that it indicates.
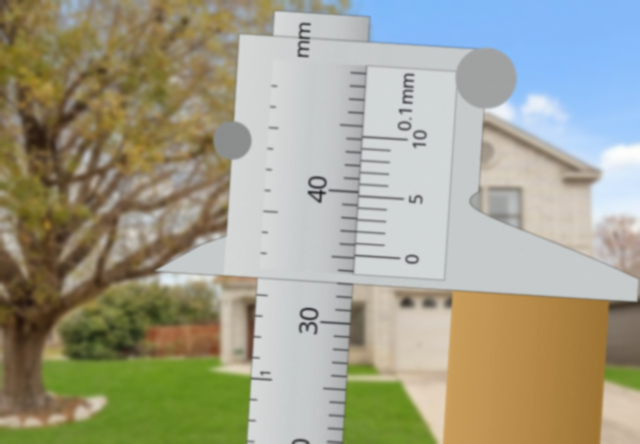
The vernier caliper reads 35.2 mm
